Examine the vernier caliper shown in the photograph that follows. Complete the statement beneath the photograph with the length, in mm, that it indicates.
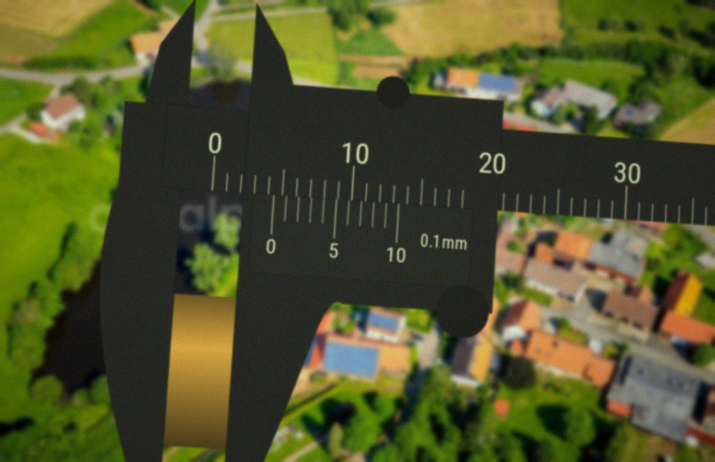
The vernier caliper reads 4.4 mm
